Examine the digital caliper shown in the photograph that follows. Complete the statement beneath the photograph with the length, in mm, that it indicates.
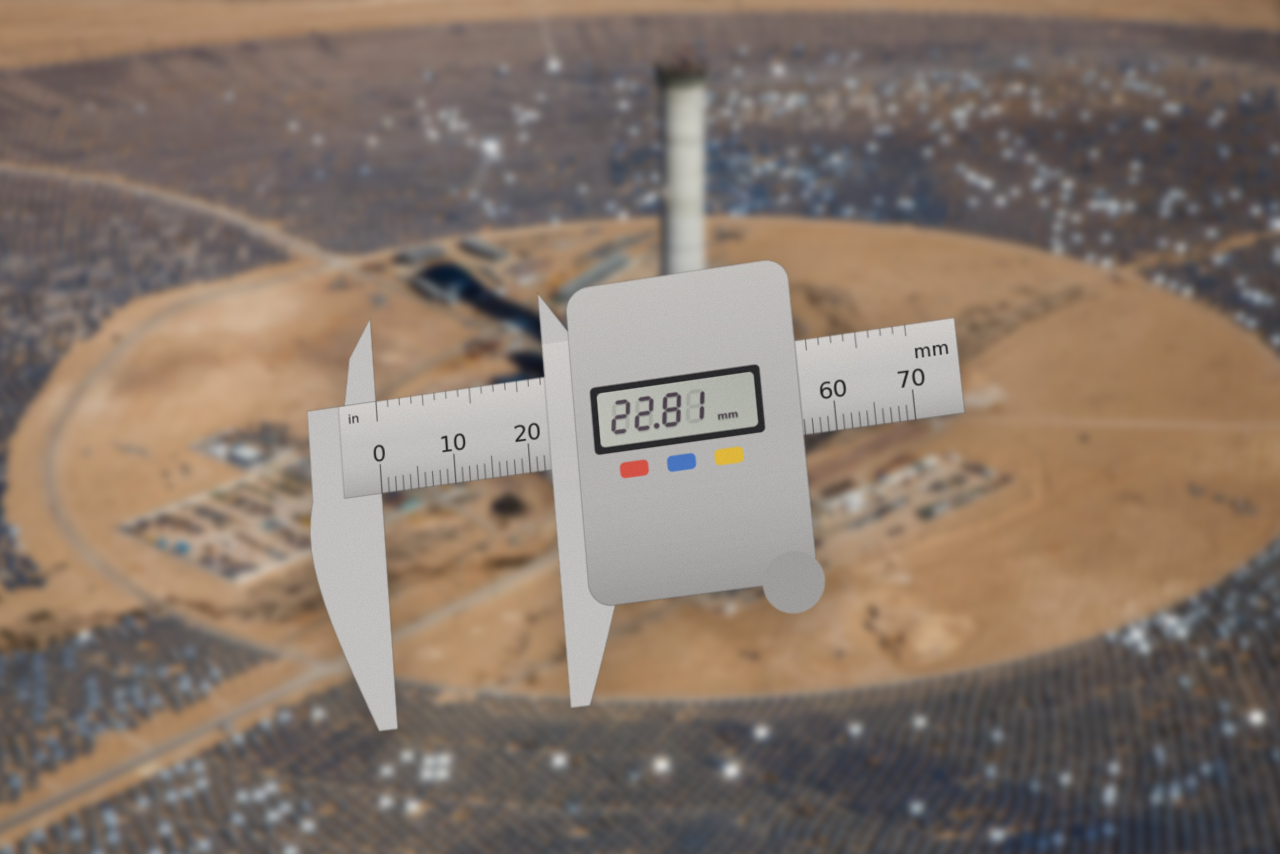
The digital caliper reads 22.81 mm
